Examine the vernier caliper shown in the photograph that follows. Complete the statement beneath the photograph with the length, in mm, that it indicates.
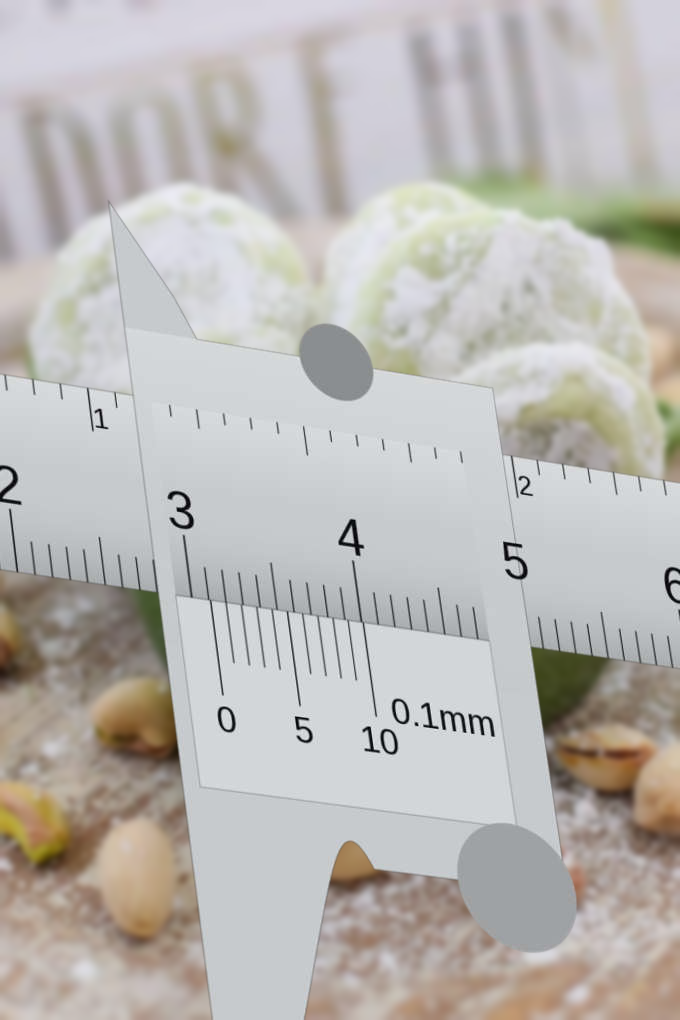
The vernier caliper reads 31.1 mm
